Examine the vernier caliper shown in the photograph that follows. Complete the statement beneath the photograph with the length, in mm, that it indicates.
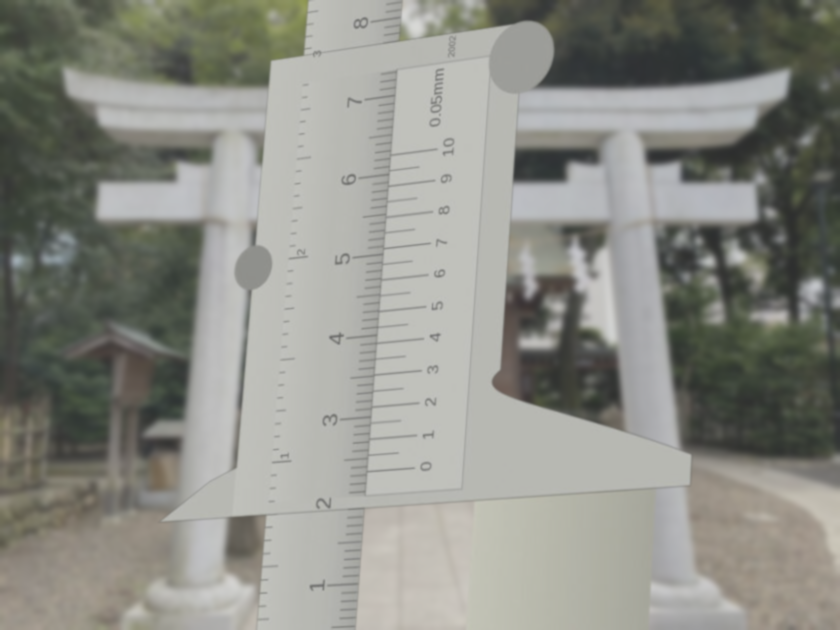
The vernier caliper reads 23.4 mm
